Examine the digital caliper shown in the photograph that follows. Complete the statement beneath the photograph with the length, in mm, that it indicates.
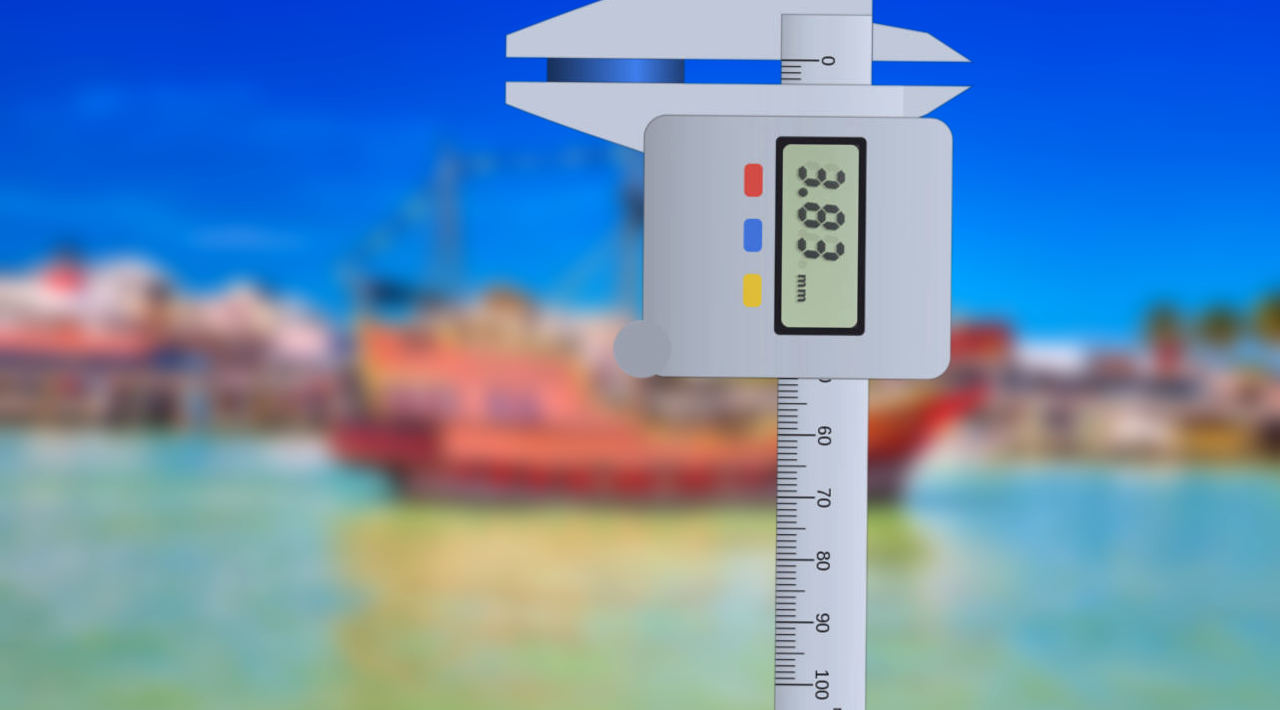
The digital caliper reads 3.83 mm
